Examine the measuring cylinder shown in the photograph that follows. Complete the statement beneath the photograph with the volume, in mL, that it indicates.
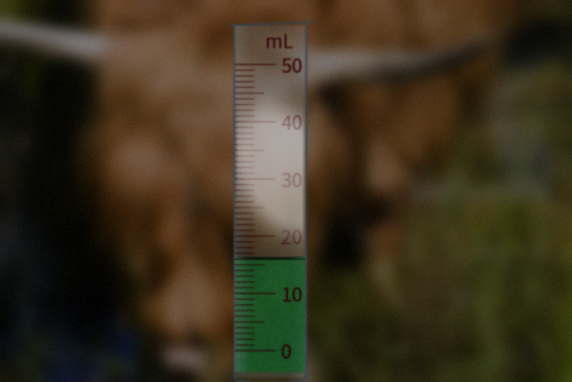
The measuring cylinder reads 16 mL
